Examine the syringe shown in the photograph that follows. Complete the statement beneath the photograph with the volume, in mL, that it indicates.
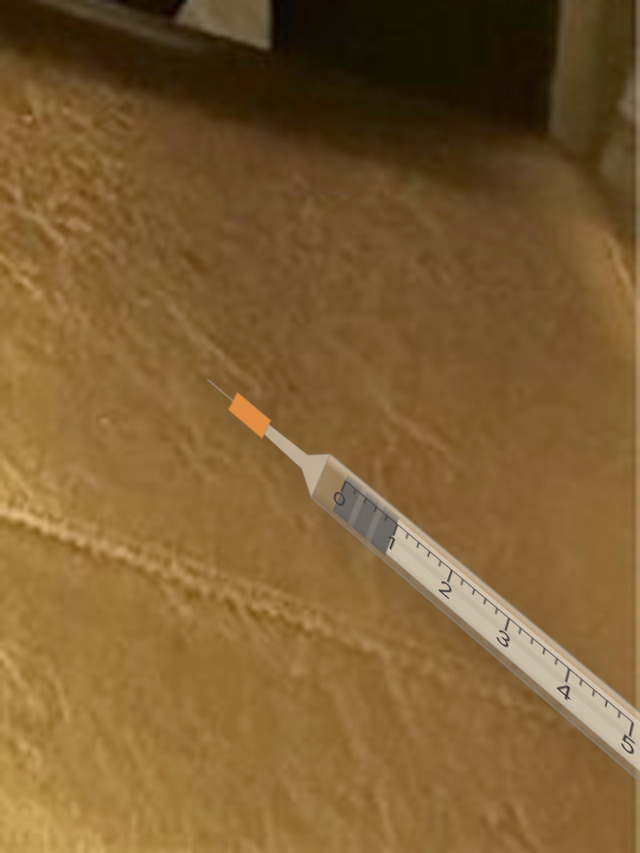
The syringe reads 0 mL
